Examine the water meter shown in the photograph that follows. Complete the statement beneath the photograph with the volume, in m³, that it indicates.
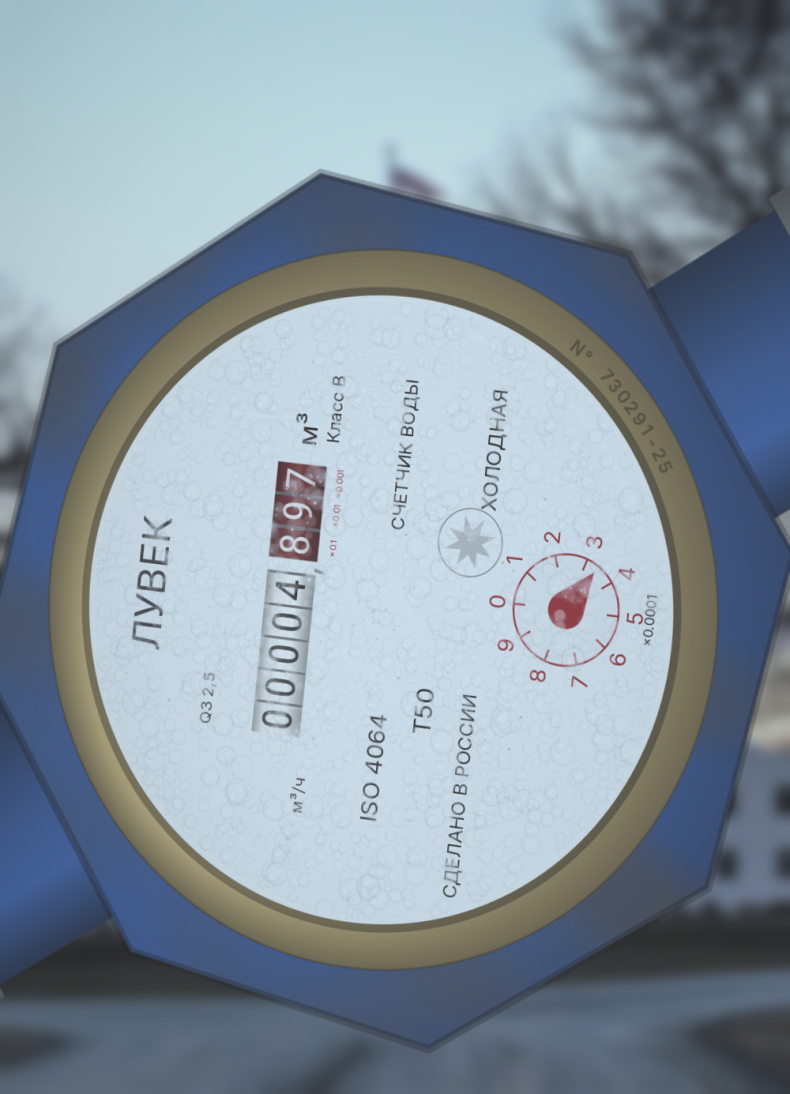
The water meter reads 4.8973 m³
